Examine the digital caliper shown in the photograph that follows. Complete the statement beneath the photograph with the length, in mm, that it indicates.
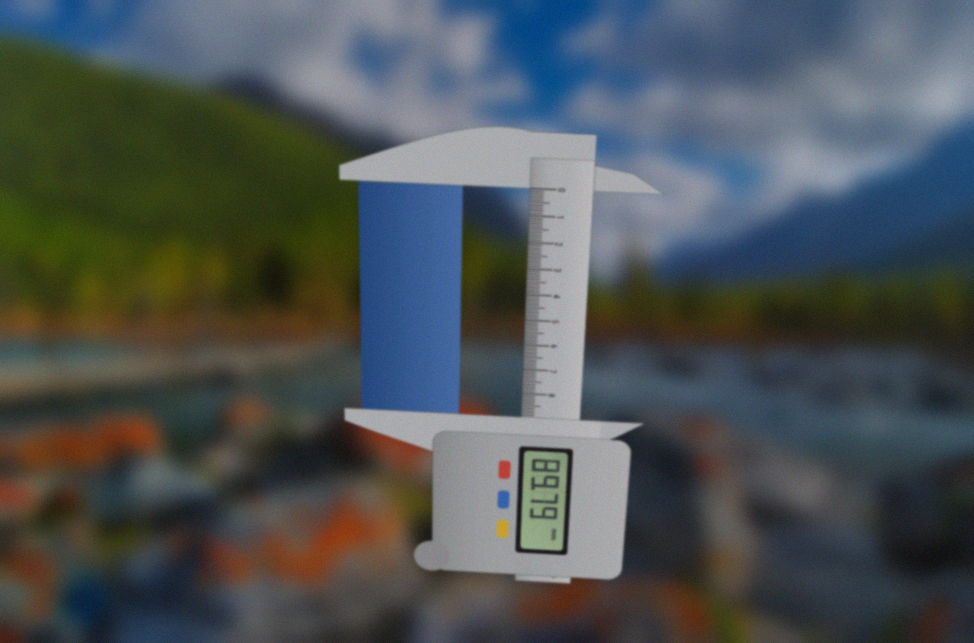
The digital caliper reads 89.79 mm
